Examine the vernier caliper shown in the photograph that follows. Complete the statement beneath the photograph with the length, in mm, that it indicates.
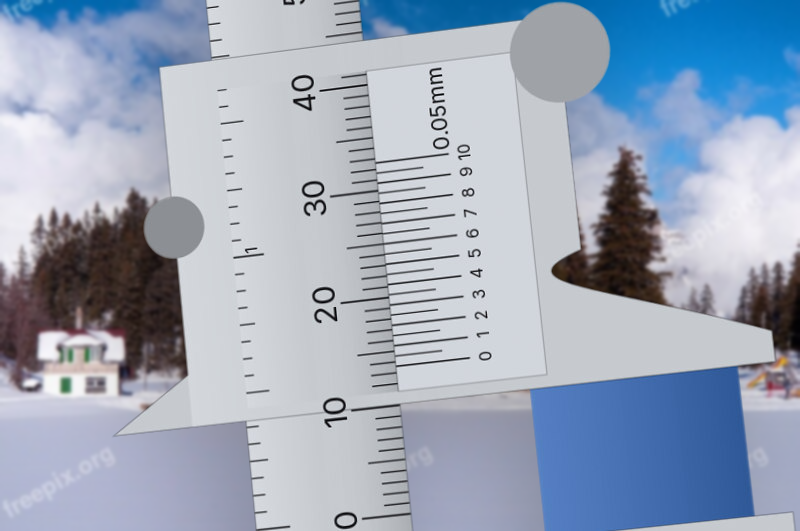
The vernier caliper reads 13.6 mm
